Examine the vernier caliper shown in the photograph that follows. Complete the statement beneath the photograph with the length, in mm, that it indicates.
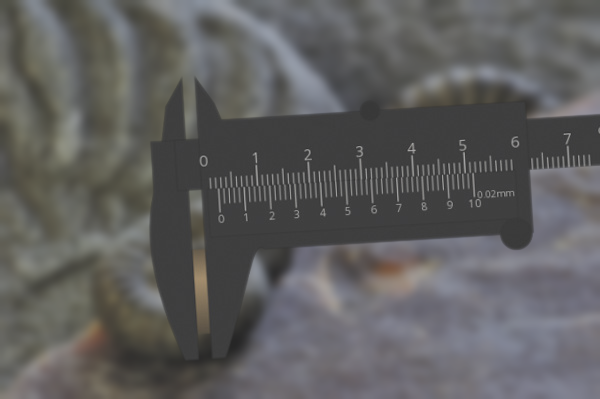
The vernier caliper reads 2.5 mm
